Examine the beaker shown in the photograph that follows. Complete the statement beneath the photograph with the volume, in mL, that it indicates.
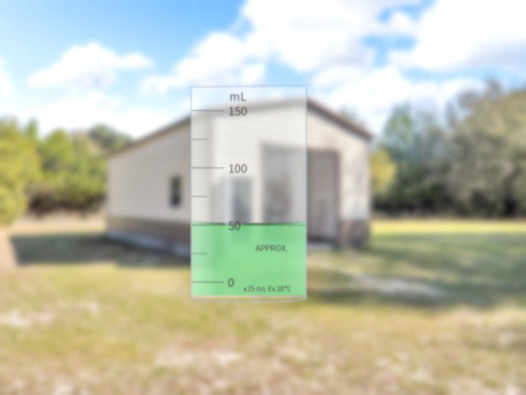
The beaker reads 50 mL
